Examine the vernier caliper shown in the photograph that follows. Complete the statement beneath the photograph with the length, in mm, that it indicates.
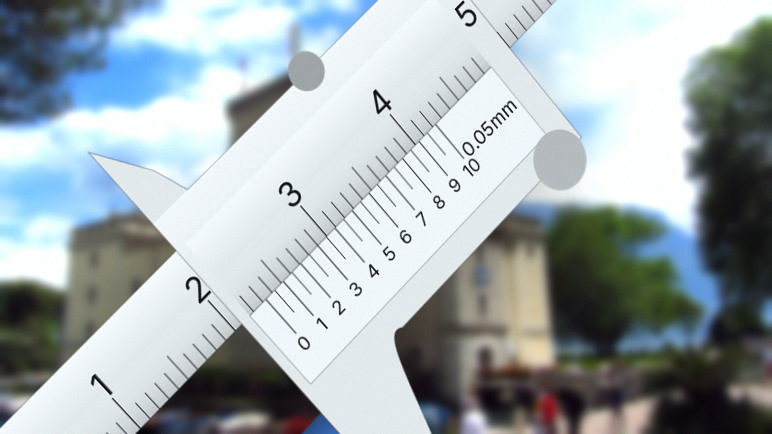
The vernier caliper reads 23.3 mm
